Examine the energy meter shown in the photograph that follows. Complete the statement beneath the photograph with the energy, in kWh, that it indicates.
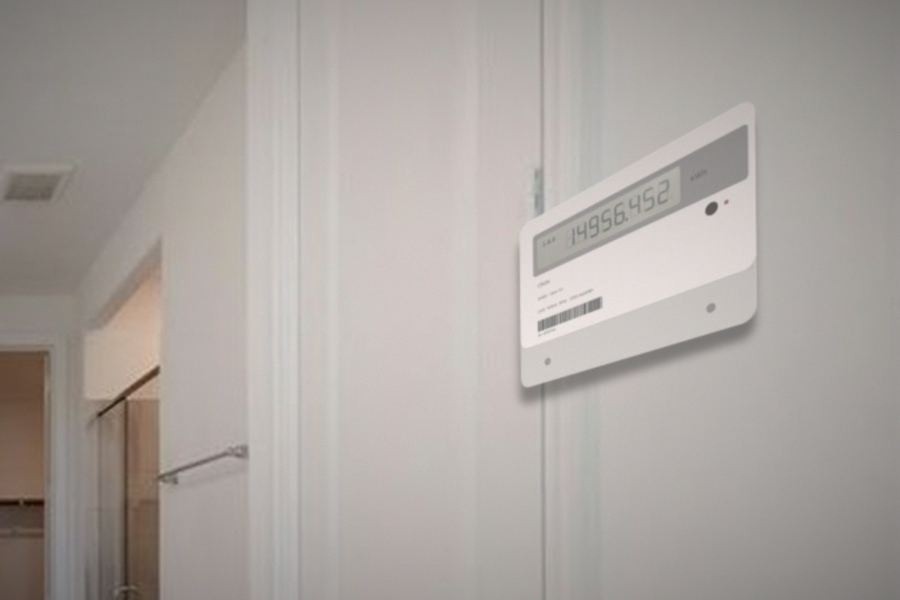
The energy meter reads 14956.452 kWh
